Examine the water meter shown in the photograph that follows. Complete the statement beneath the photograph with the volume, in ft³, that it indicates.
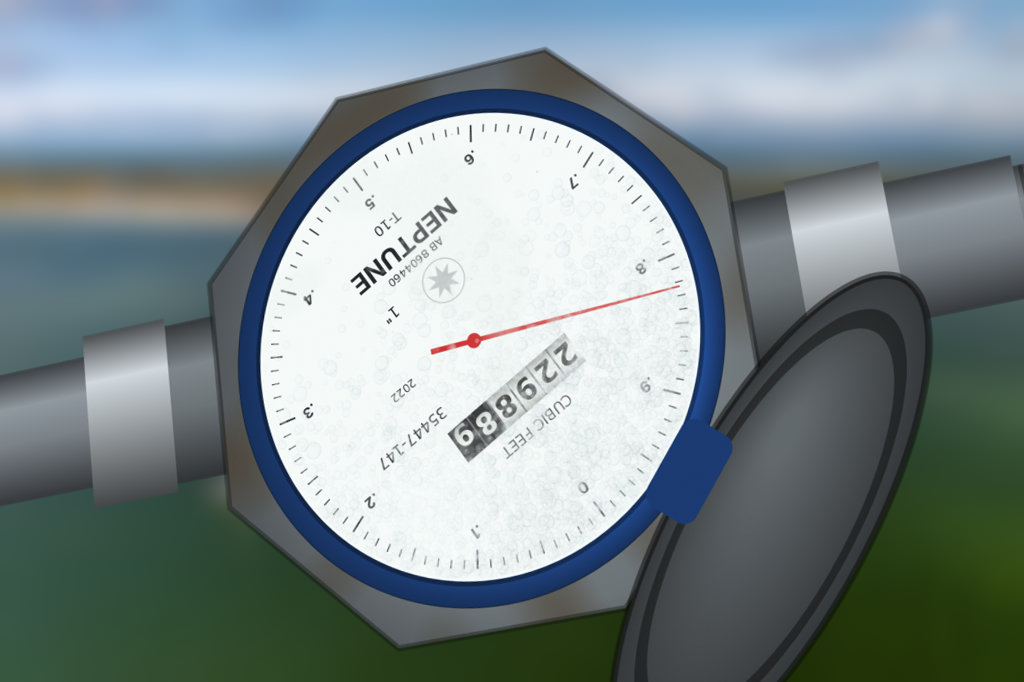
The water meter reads 229888.82 ft³
